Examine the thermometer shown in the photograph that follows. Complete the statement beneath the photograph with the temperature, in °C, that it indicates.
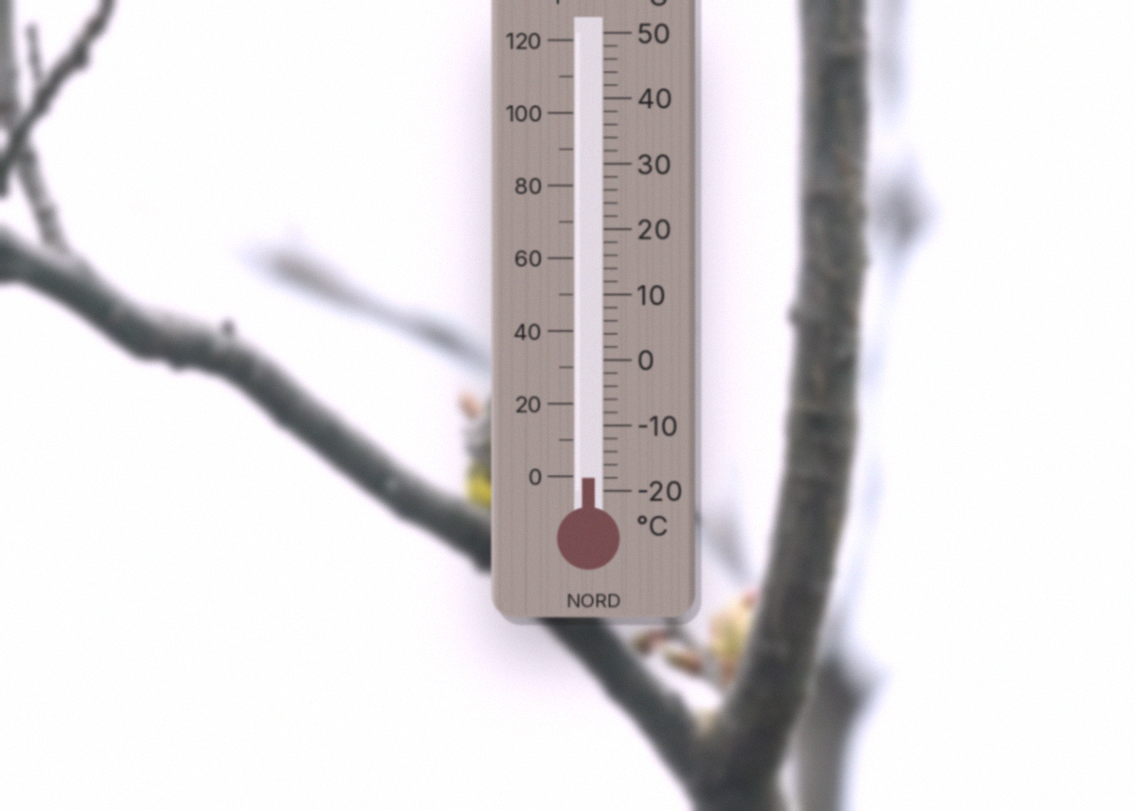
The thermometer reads -18 °C
